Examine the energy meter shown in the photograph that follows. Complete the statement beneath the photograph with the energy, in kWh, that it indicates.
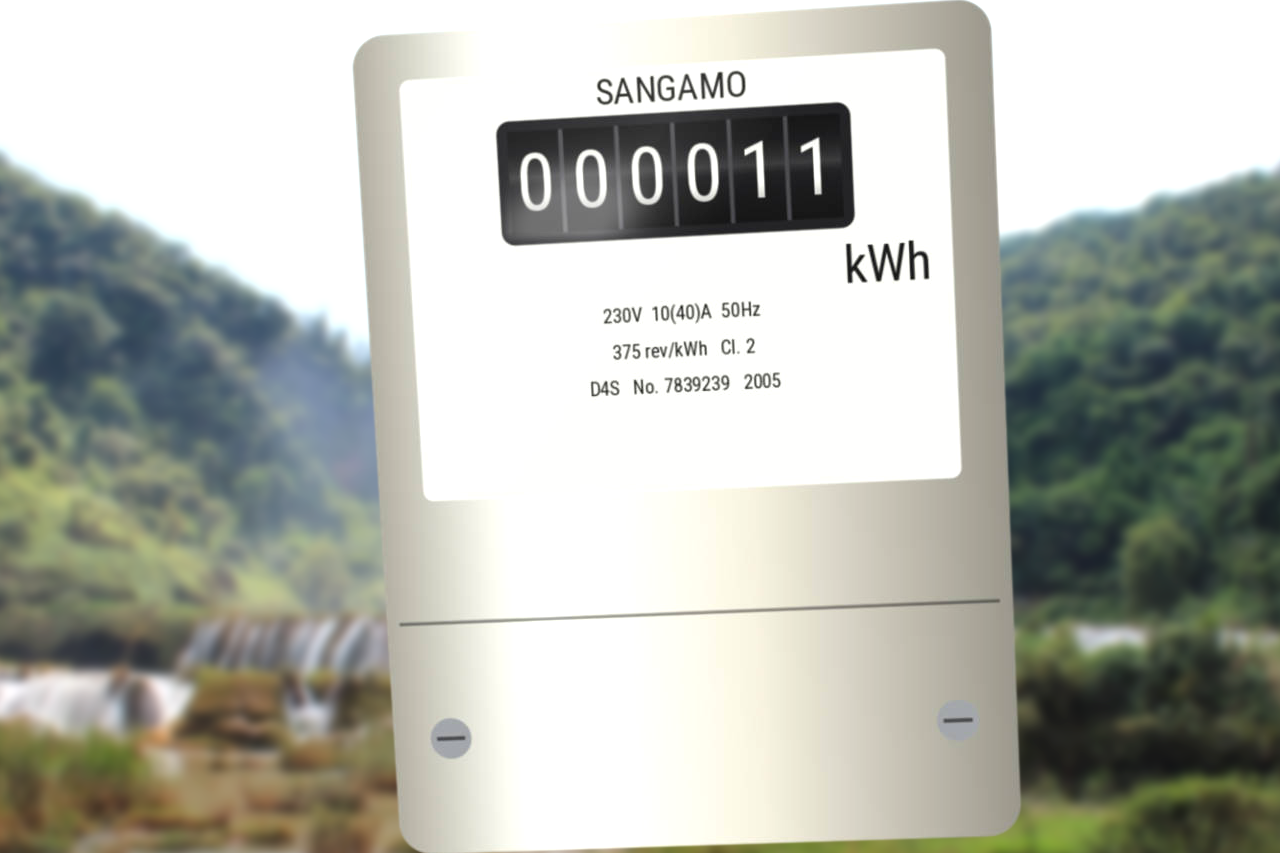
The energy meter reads 11 kWh
